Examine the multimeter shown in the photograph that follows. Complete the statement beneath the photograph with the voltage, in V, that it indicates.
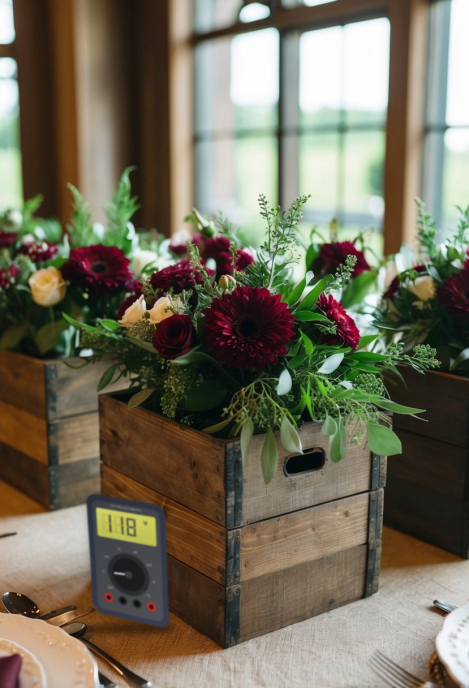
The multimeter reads 118 V
